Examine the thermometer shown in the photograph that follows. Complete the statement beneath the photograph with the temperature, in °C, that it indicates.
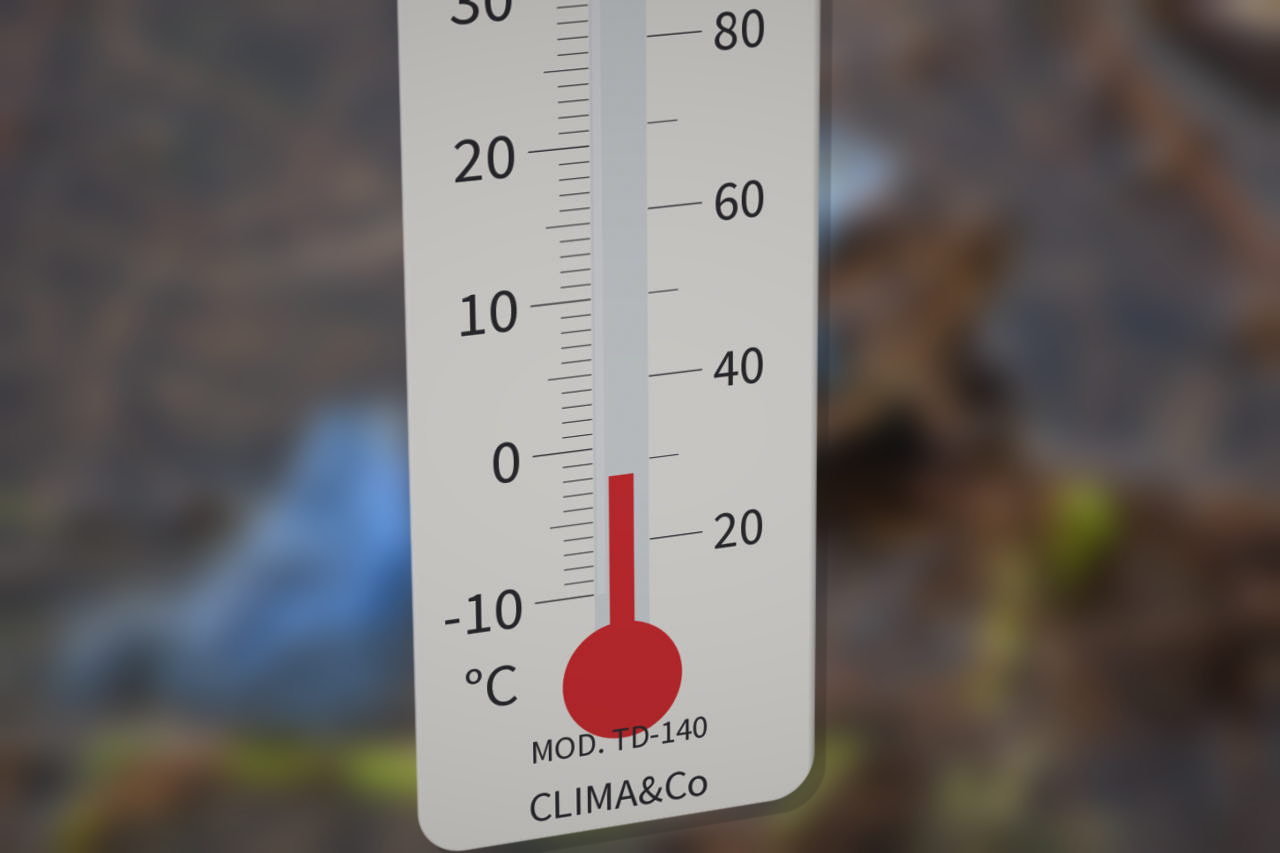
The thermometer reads -2 °C
